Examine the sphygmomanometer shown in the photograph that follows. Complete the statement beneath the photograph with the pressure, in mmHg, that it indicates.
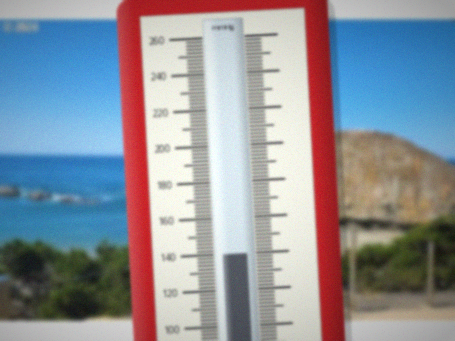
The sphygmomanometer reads 140 mmHg
